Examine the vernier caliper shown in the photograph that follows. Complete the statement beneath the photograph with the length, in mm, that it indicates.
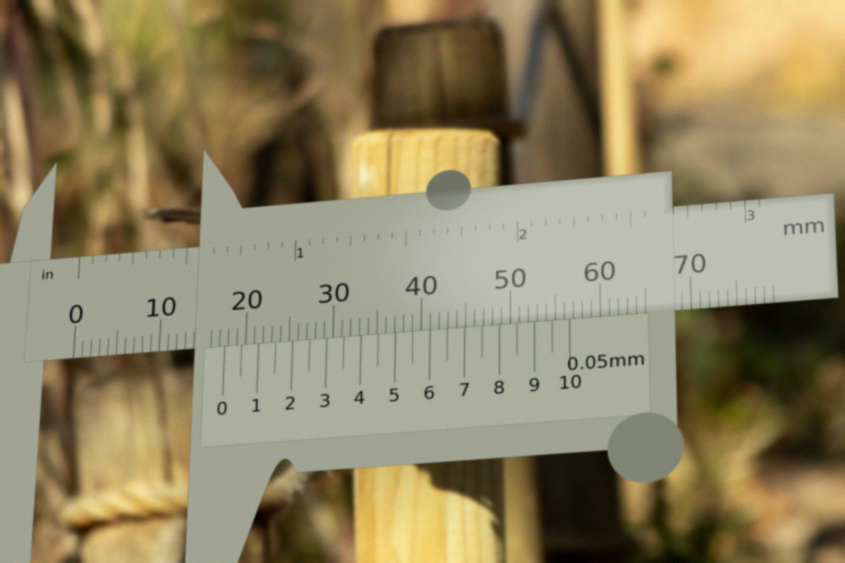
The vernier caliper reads 17.6 mm
